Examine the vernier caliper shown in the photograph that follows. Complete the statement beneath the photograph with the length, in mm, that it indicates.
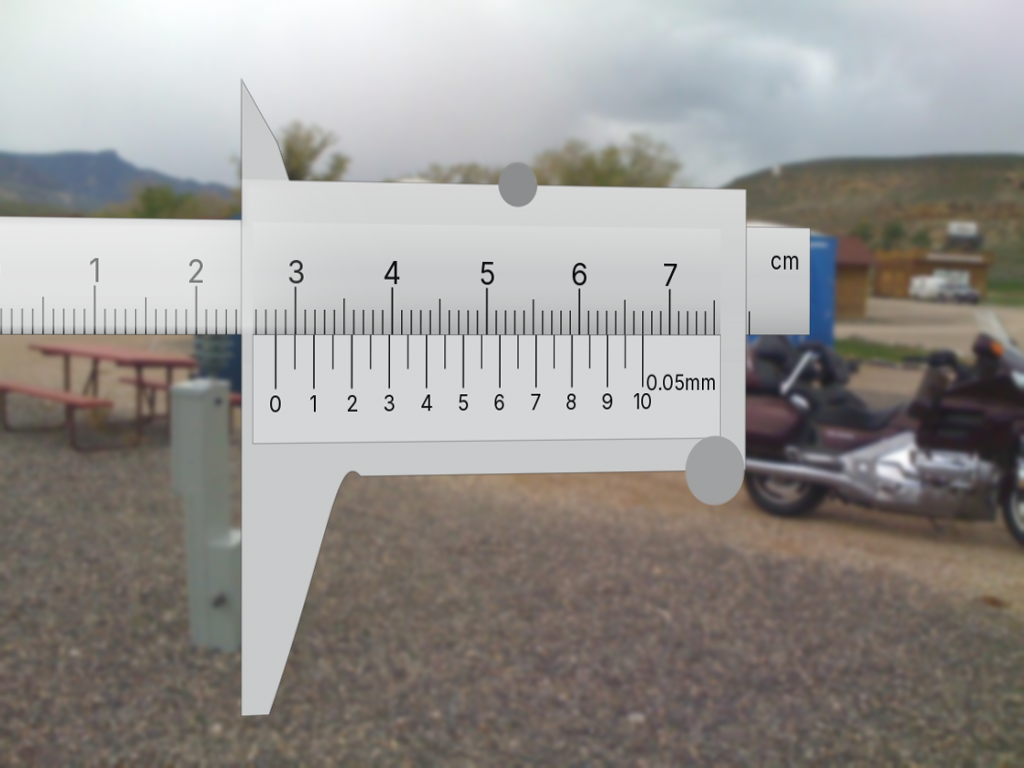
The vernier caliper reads 28.0 mm
